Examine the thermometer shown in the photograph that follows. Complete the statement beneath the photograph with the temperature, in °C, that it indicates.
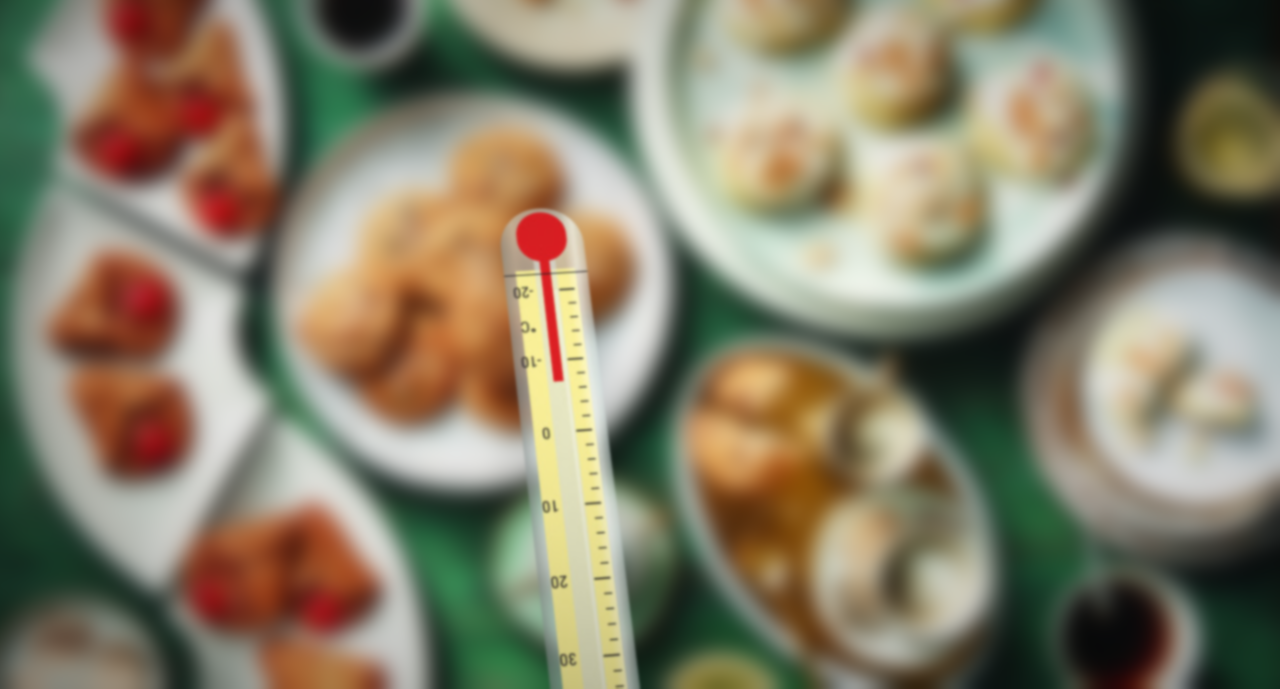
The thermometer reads -7 °C
